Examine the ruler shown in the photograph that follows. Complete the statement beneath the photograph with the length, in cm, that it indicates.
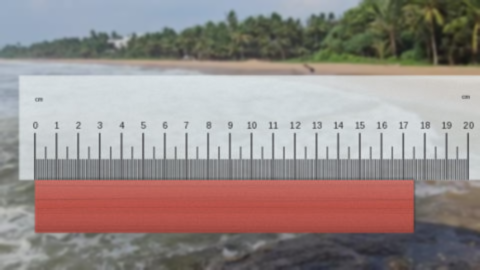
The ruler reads 17.5 cm
